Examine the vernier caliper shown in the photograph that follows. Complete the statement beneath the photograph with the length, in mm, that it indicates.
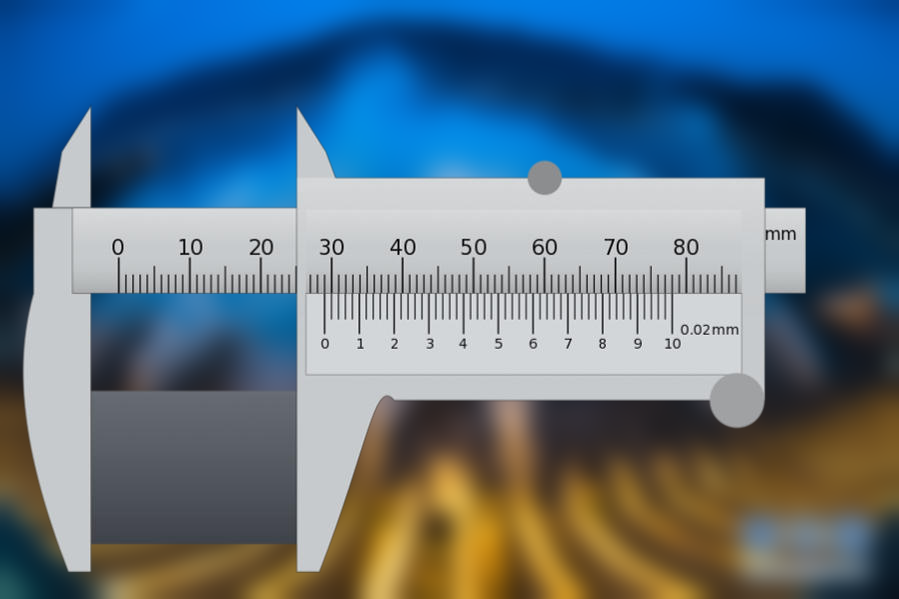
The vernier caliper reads 29.0 mm
